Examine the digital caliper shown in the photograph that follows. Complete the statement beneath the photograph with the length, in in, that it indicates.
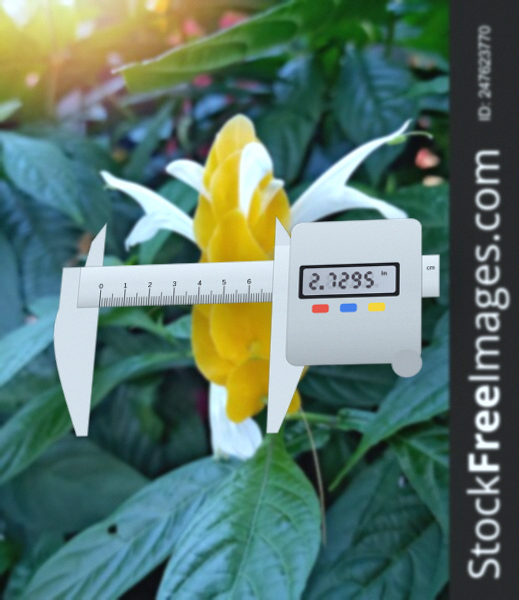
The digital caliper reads 2.7295 in
